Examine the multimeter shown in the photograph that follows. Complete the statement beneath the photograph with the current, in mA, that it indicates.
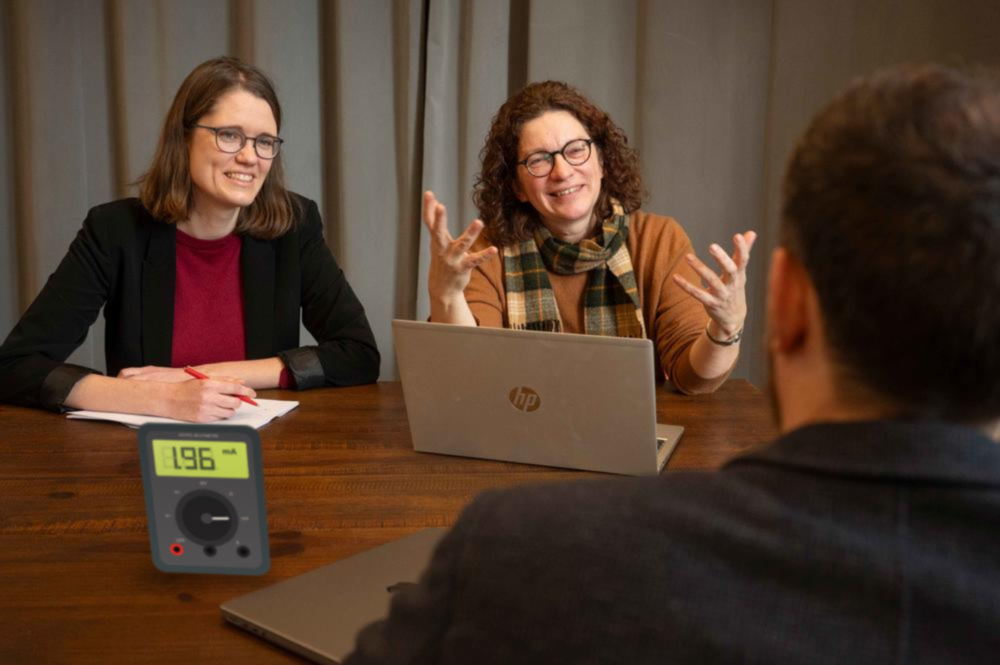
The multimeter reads 1.96 mA
